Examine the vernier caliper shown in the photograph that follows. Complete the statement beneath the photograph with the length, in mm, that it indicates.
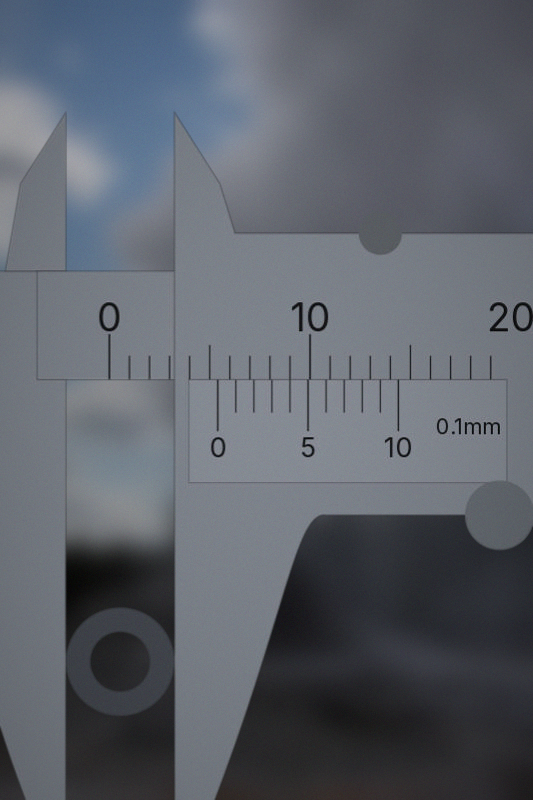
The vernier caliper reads 5.4 mm
